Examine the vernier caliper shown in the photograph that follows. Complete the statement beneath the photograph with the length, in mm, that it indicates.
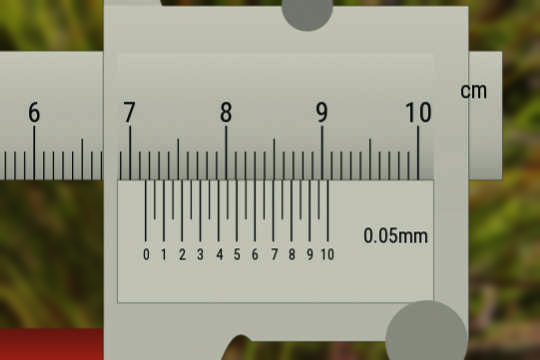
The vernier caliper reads 71.6 mm
